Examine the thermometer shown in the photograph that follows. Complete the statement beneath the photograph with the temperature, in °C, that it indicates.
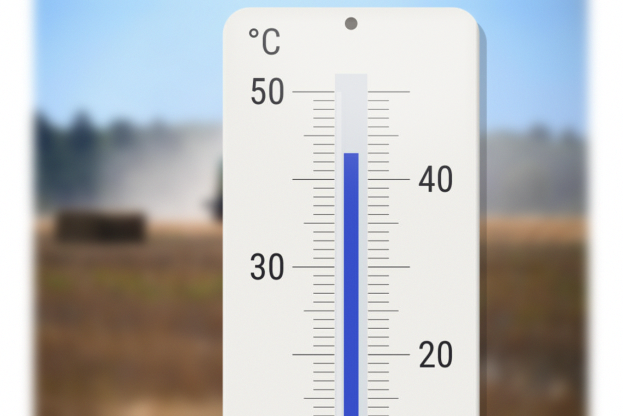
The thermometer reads 43 °C
